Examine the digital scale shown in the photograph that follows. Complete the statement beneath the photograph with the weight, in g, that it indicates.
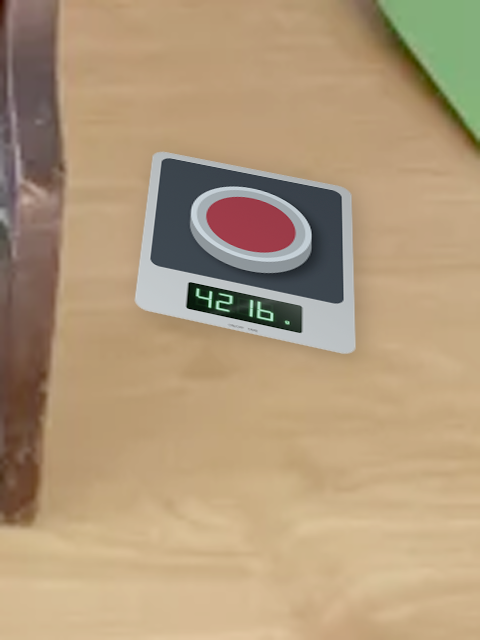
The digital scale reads 4216 g
